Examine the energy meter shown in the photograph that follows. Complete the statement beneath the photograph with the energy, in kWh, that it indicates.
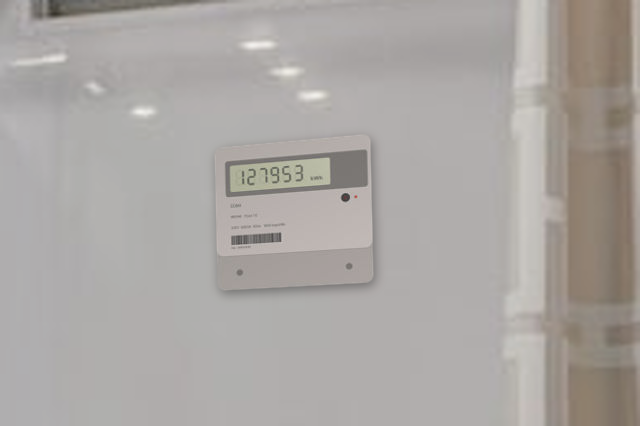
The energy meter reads 127953 kWh
